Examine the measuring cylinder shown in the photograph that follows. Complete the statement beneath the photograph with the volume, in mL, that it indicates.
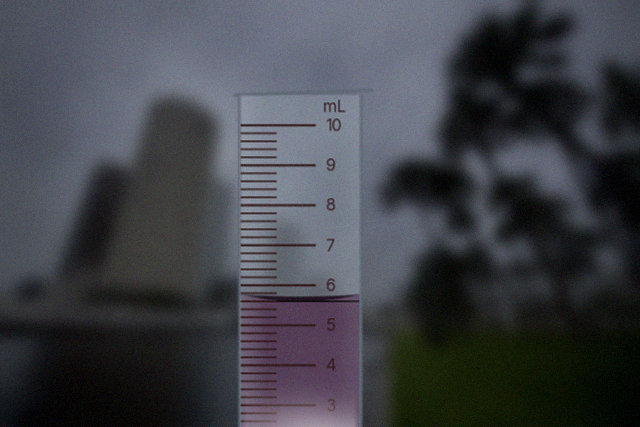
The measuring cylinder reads 5.6 mL
